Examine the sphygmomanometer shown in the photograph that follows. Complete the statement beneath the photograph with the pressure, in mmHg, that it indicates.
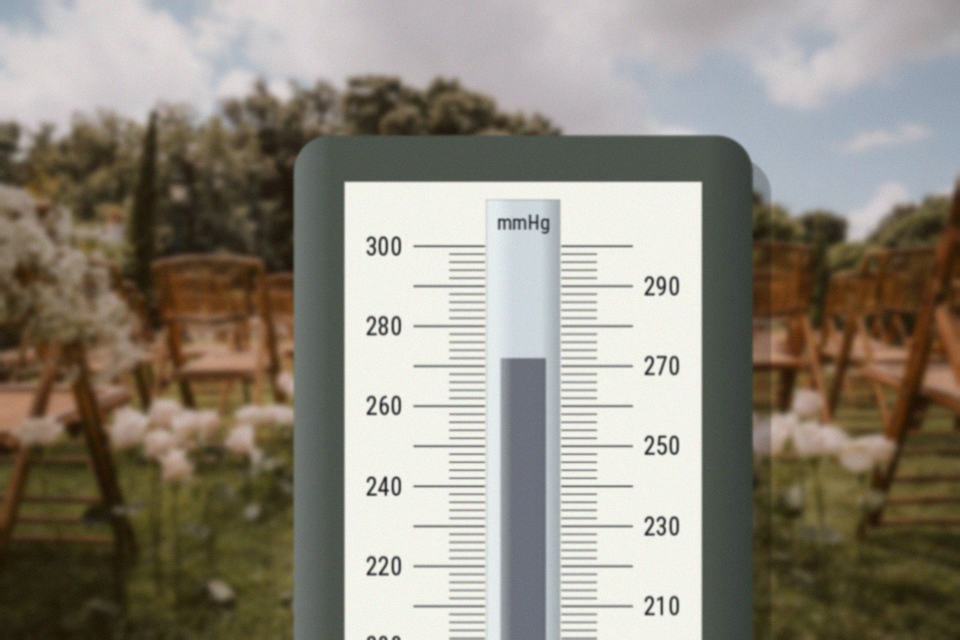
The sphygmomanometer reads 272 mmHg
